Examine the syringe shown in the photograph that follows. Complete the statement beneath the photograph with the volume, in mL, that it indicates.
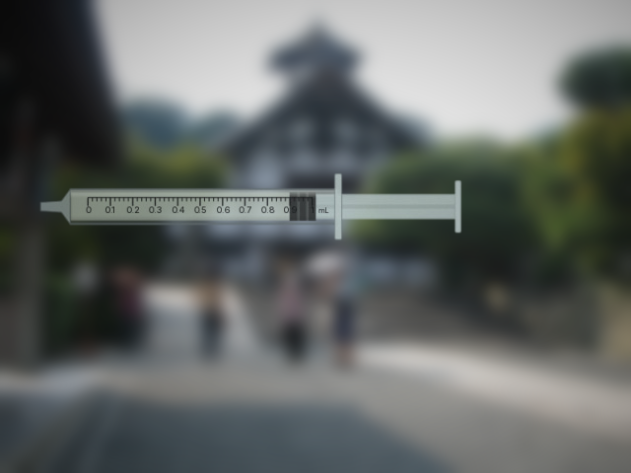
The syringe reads 0.9 mL
